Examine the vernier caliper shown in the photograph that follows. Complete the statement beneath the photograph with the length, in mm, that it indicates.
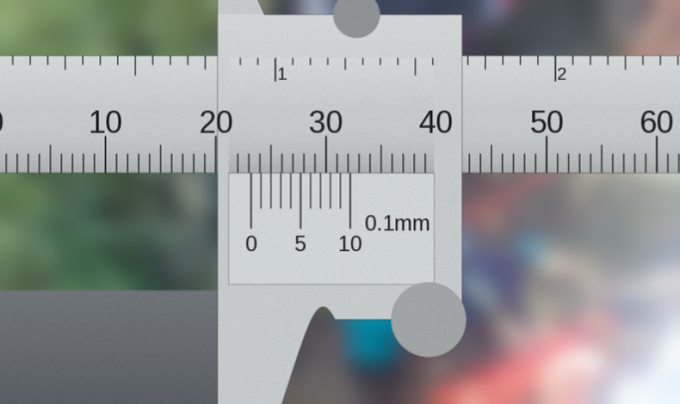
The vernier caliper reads 23.2 mm
